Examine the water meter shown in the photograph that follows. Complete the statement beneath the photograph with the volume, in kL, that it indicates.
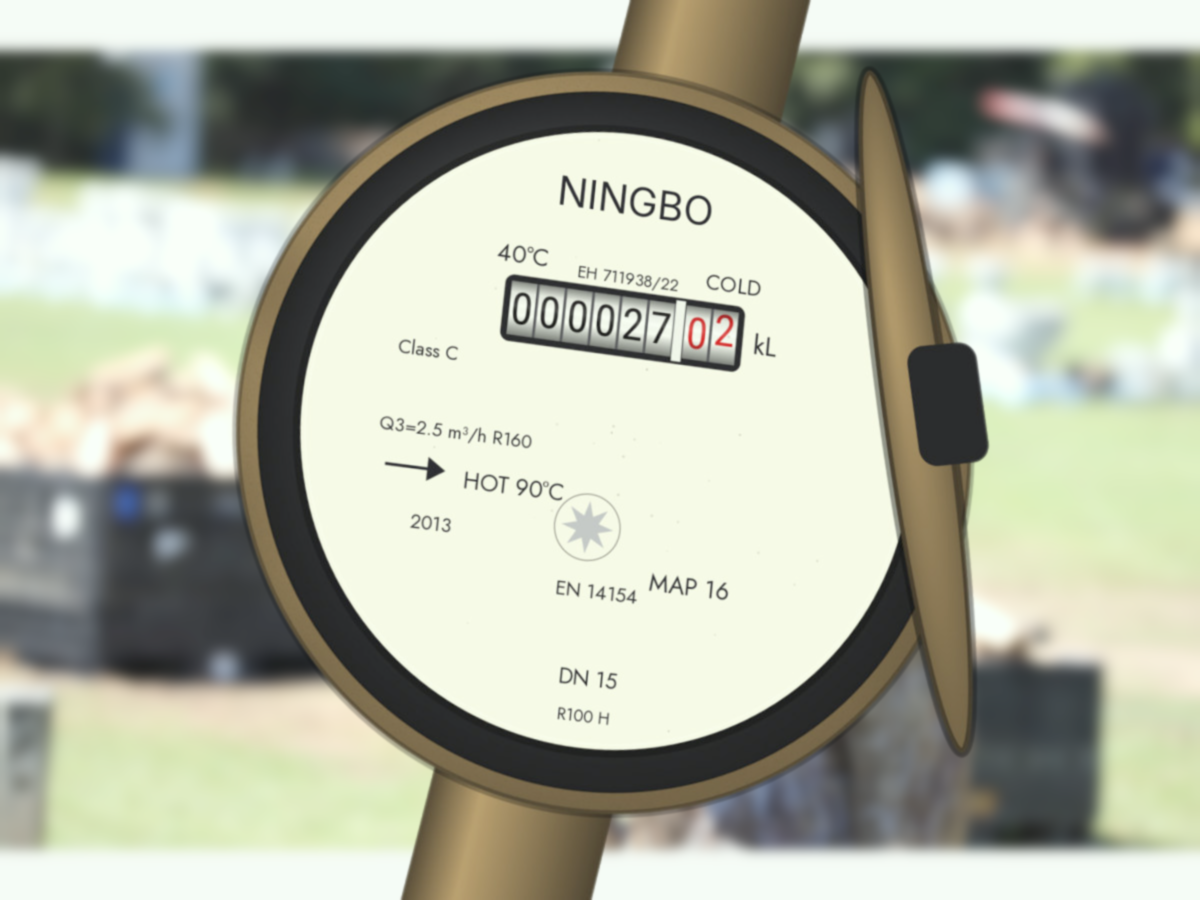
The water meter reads 27.02 kL
